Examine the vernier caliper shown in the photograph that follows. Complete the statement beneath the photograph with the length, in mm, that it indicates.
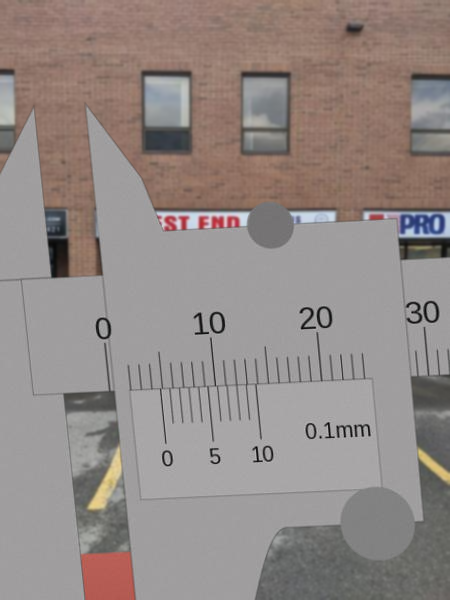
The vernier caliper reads 4.8 mm
